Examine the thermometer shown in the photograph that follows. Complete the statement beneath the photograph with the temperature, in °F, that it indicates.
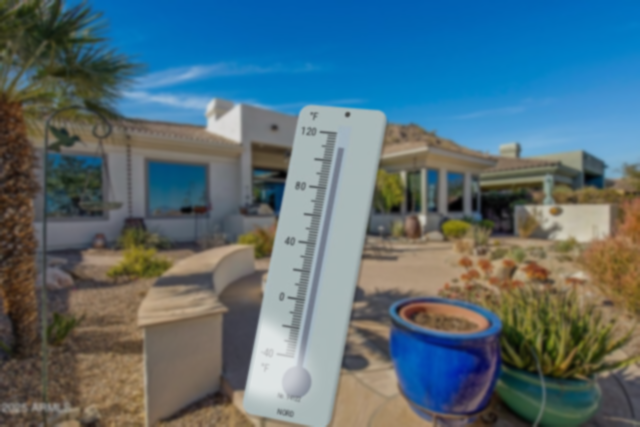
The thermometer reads 110 °F
